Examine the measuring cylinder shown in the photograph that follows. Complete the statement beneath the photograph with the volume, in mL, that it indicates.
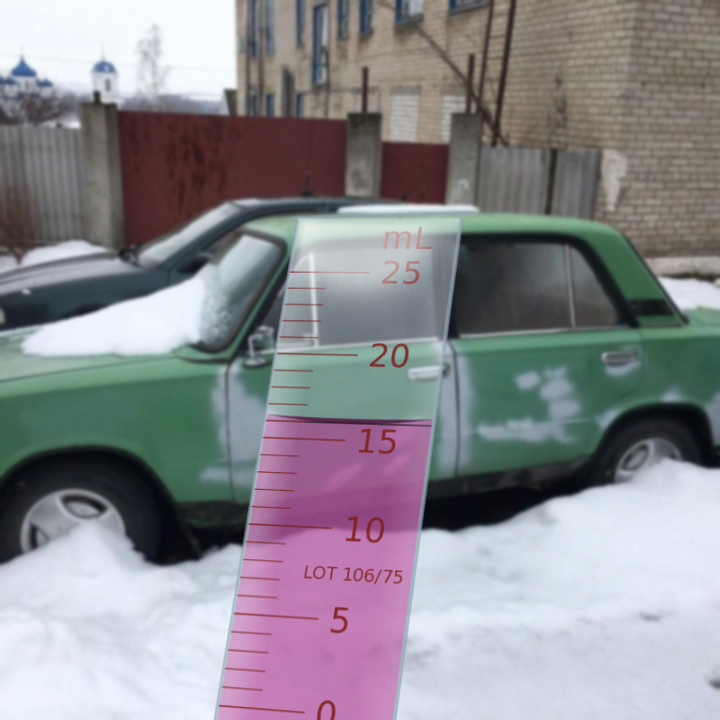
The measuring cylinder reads 16 mL
